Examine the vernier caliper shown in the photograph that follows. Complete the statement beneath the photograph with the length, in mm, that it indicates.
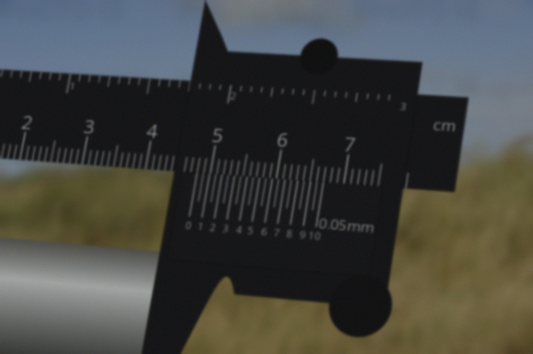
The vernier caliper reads 48.0 mm
